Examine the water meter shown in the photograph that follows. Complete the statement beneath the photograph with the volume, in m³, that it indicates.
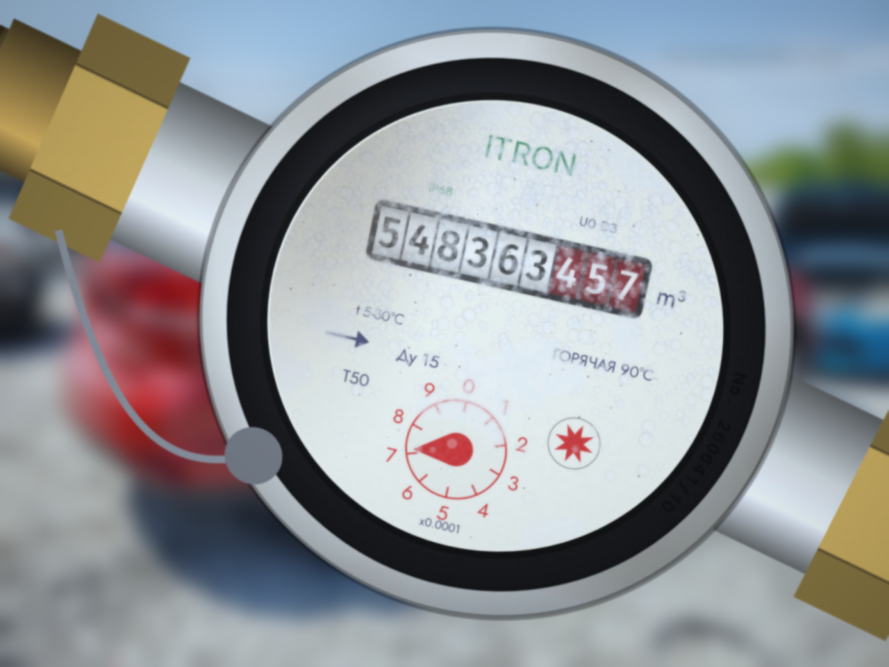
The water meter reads 548363.4577 m³
